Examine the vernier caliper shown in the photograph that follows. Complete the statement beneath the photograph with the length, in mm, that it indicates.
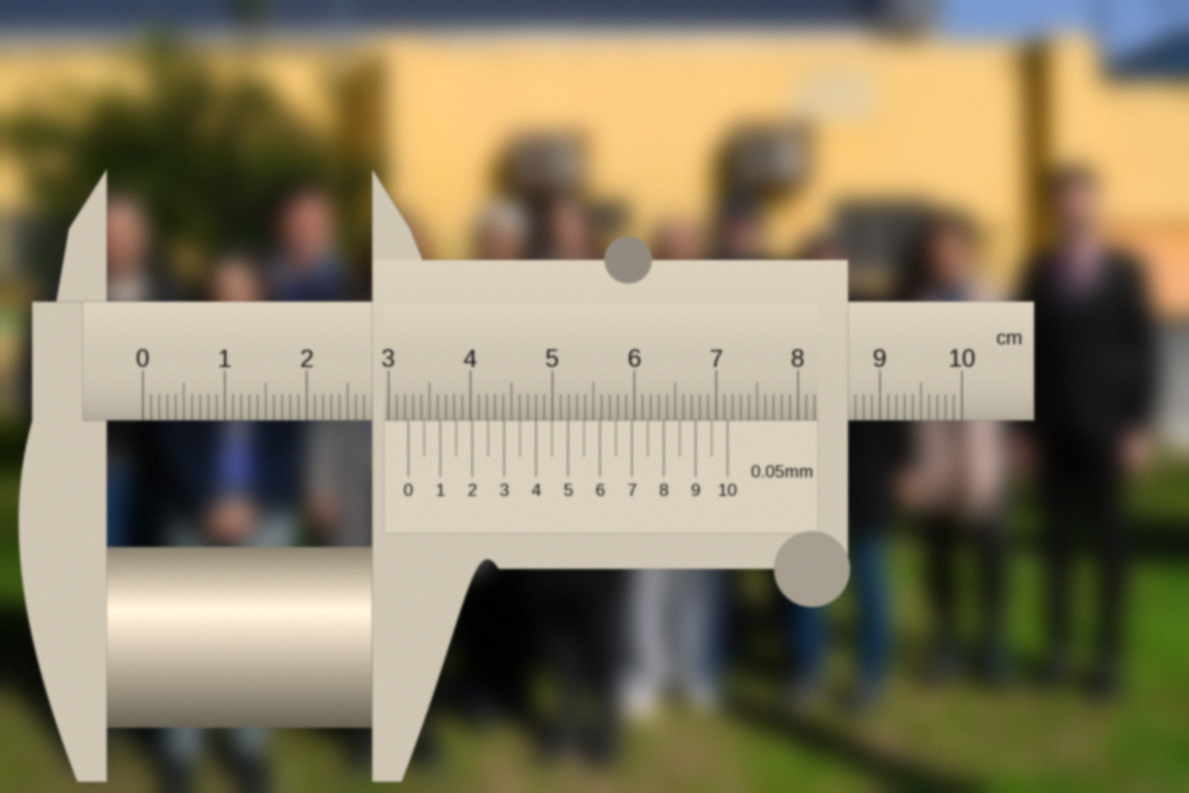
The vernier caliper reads 32.4 mm
